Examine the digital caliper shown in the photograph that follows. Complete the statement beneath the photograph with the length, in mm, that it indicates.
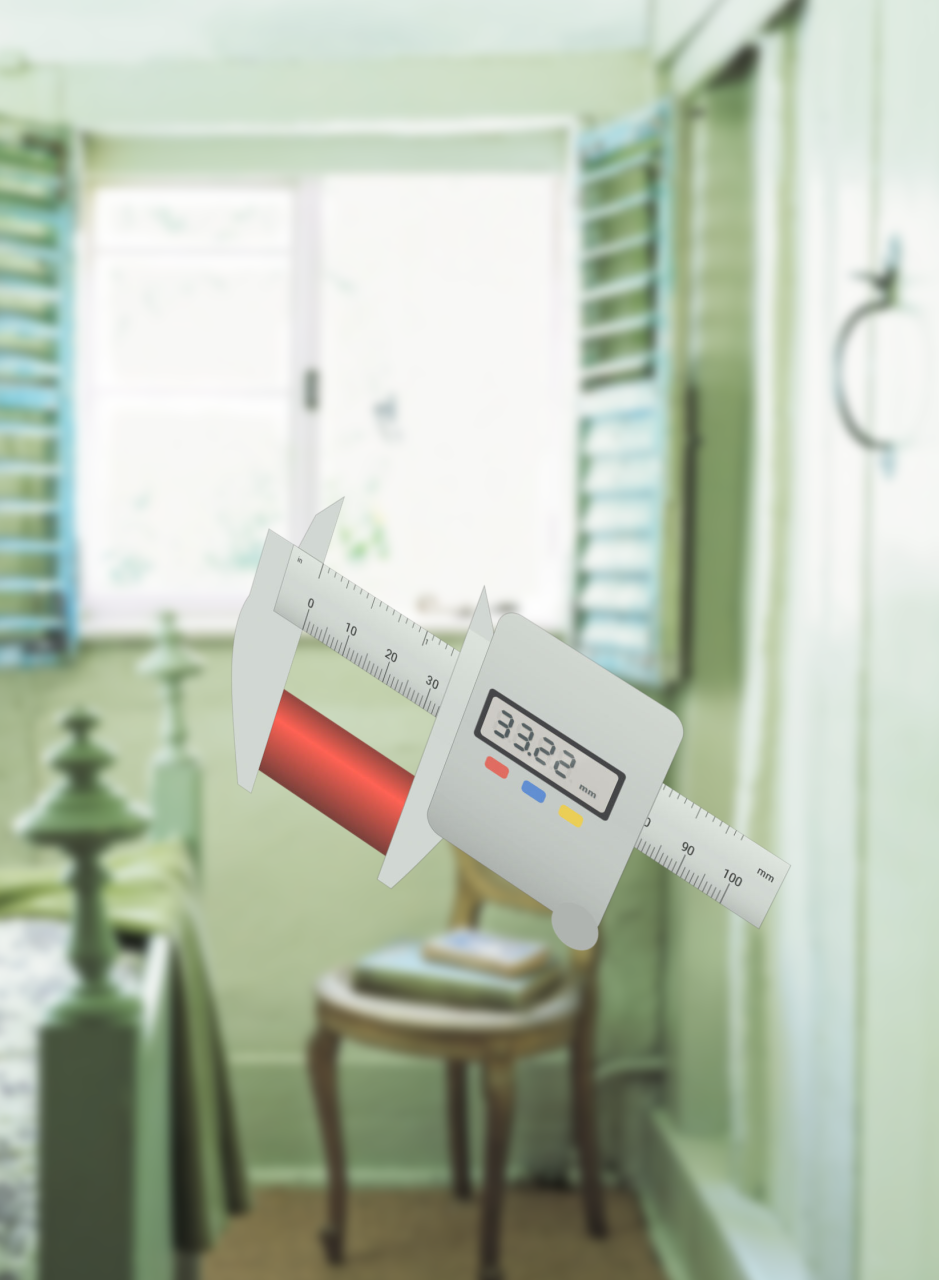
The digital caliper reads 33.22 mm
